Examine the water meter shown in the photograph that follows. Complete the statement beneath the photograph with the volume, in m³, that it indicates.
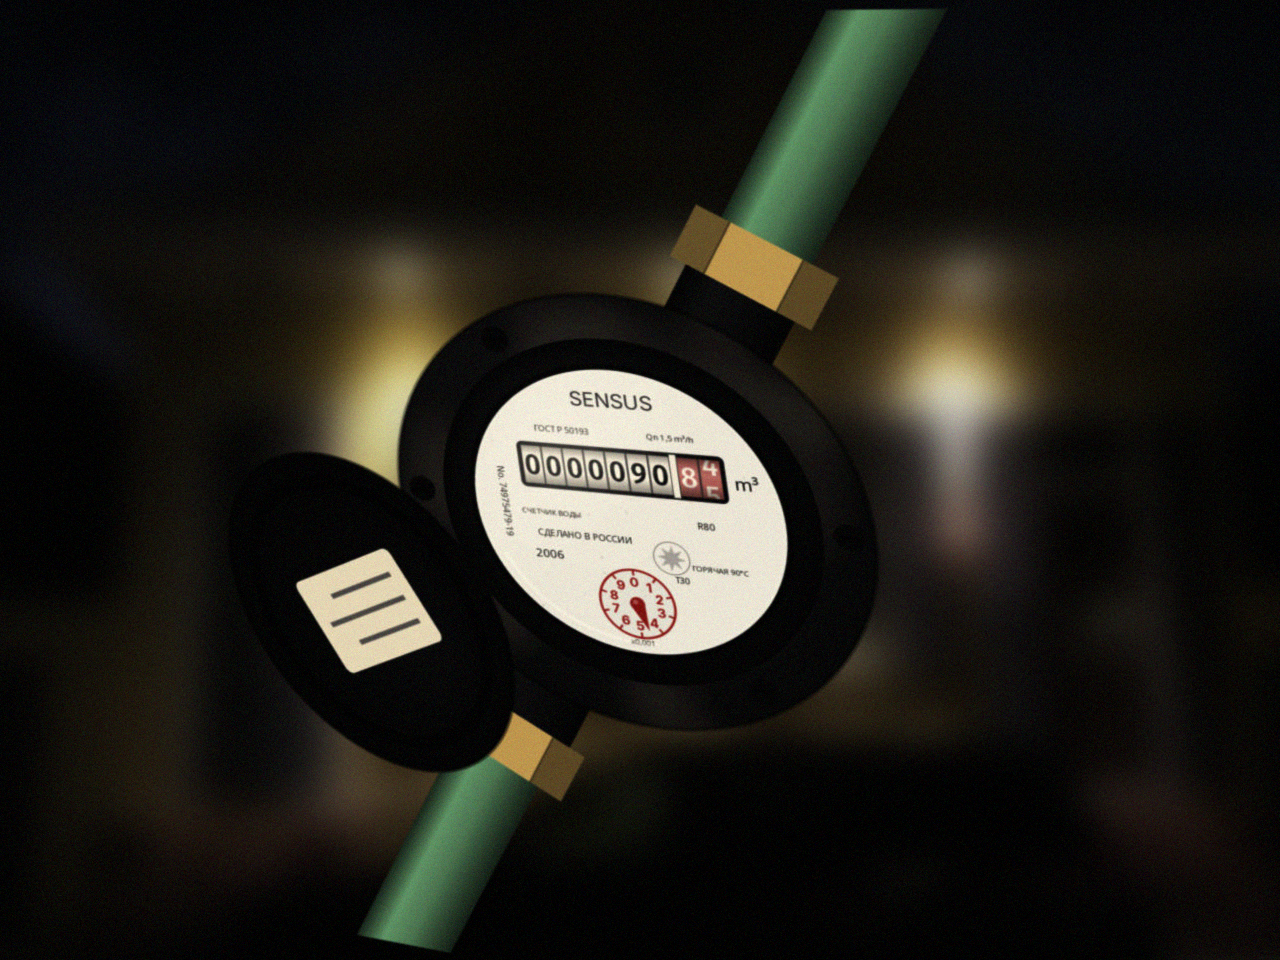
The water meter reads 90.844 m³
